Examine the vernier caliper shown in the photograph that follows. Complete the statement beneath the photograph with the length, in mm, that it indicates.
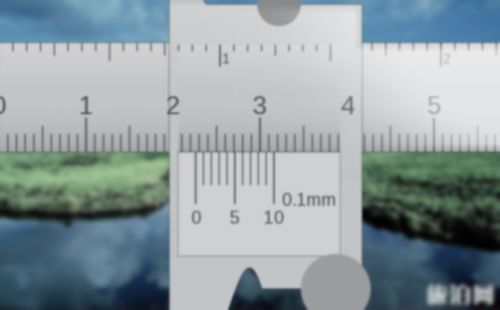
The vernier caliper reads 22.6 mm
